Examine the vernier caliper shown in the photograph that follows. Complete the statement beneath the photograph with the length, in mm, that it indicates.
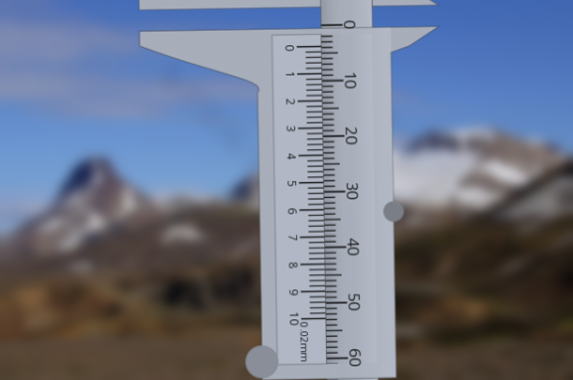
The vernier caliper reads 3.8 mm
